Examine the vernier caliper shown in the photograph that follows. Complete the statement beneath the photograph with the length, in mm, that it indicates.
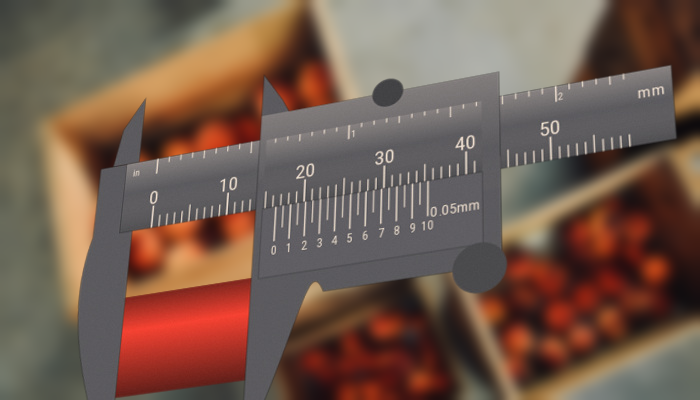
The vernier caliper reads 16.4 mm
